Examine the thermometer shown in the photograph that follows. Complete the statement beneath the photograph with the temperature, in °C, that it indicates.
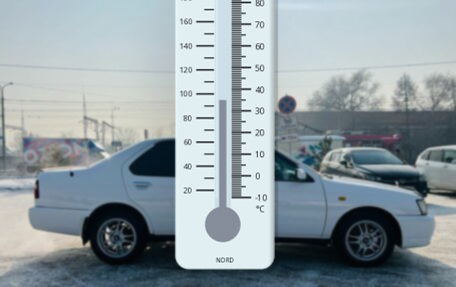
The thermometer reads 35 °C
